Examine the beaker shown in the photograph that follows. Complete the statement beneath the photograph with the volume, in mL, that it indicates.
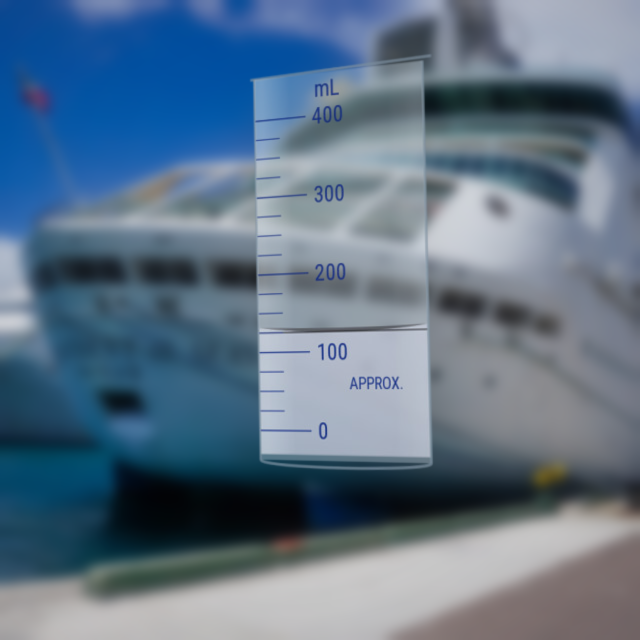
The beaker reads 125 mL
